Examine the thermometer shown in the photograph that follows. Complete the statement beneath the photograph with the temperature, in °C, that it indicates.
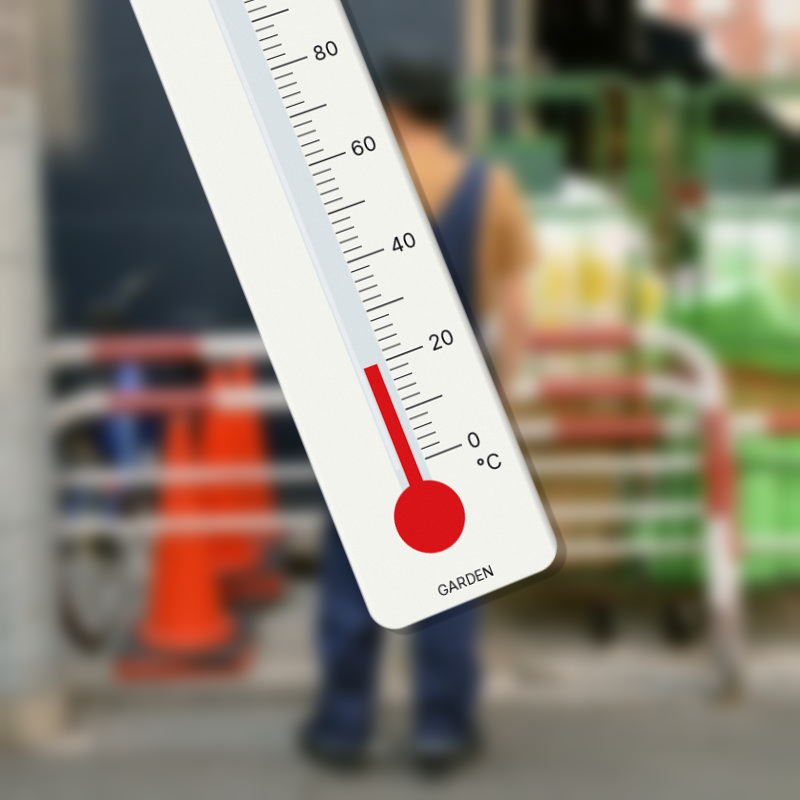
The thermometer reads 20 °C
